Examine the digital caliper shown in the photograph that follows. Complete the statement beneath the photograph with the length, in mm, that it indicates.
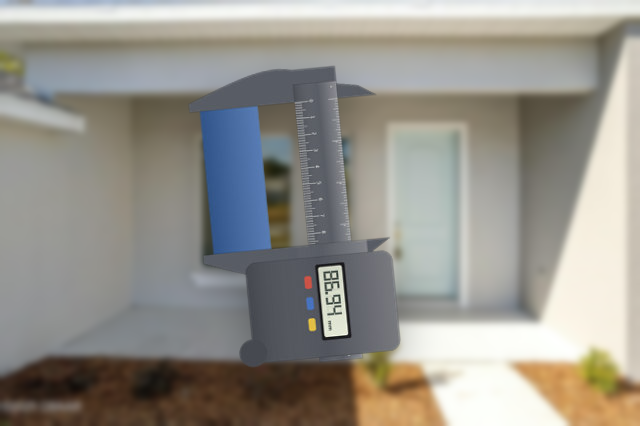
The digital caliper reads 86.94 mm
